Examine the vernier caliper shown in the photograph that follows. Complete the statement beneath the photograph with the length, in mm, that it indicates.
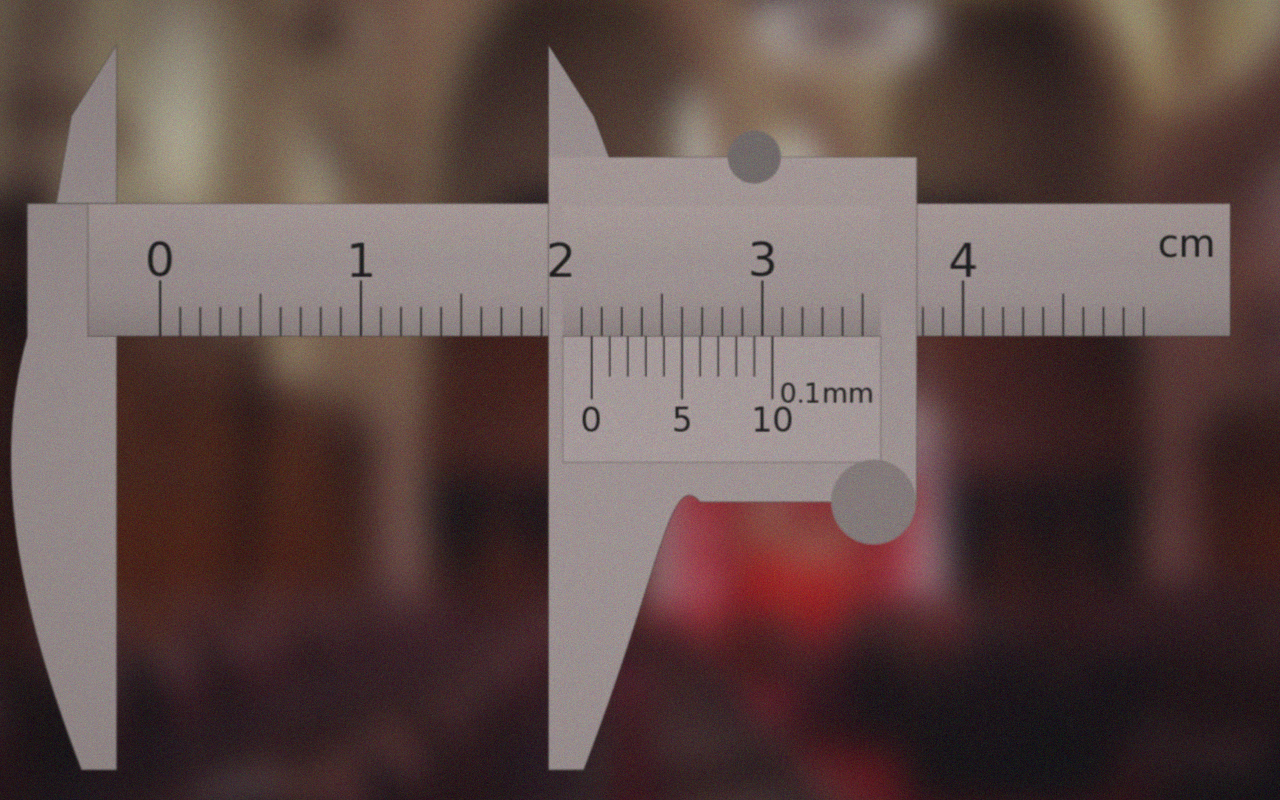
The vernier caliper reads 21.5 mm
